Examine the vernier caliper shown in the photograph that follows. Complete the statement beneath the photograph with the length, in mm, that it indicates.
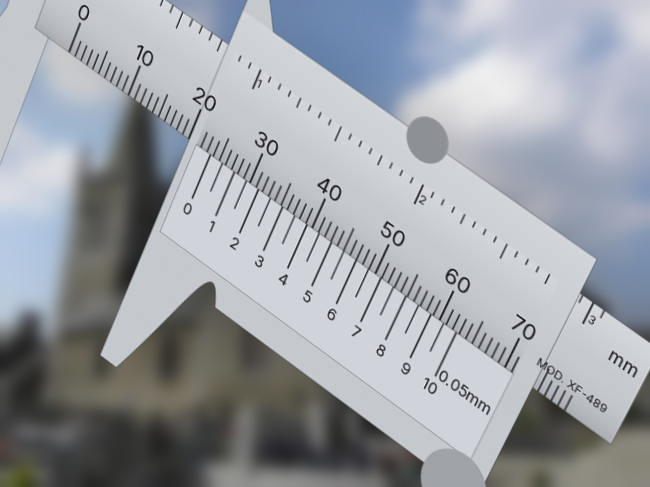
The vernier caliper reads 23.6 mm
